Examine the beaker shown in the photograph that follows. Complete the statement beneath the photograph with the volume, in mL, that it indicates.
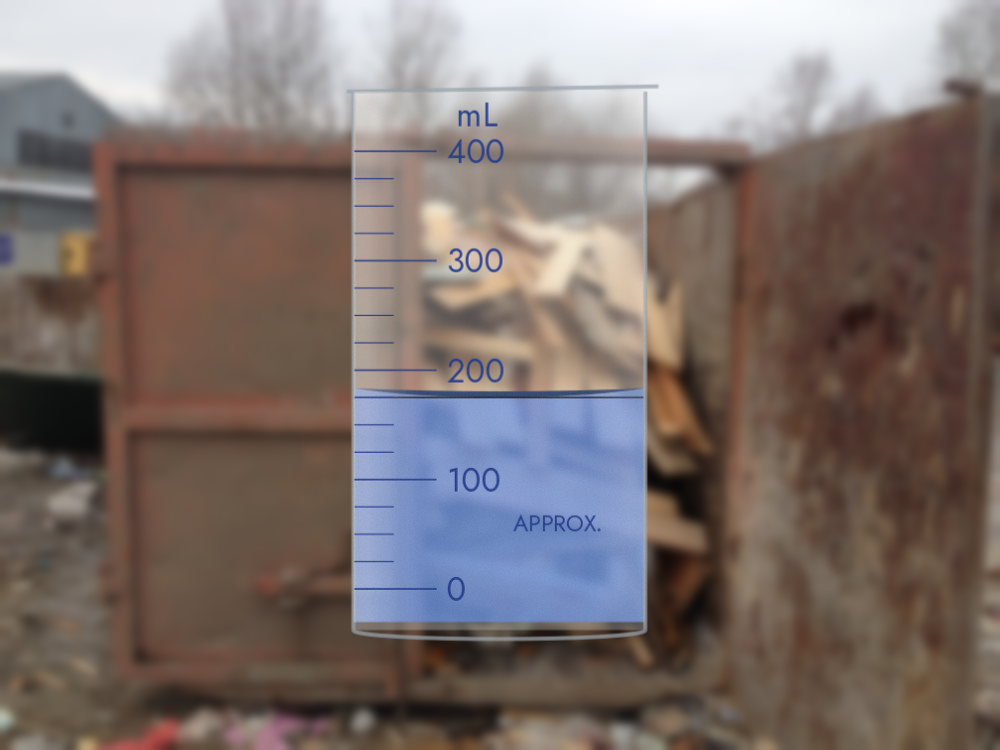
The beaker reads 175 mL
